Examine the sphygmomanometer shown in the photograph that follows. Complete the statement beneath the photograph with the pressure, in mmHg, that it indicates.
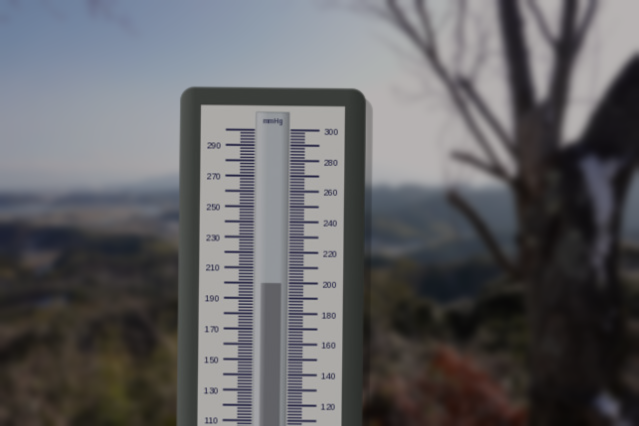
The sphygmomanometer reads 200 mmHg
